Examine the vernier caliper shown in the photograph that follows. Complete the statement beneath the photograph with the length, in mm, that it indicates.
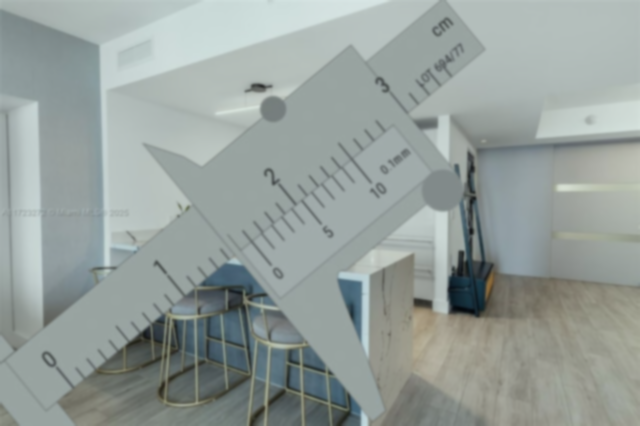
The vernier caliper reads 16.0 mm
